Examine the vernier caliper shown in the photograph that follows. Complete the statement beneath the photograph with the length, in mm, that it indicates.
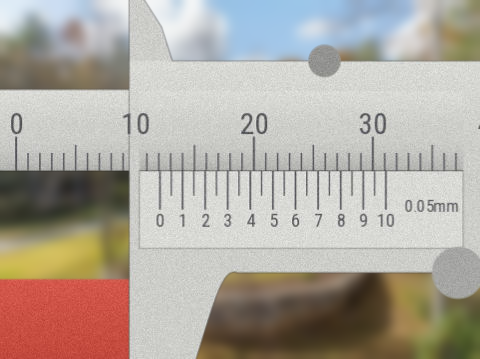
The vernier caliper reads 12.1 mm
